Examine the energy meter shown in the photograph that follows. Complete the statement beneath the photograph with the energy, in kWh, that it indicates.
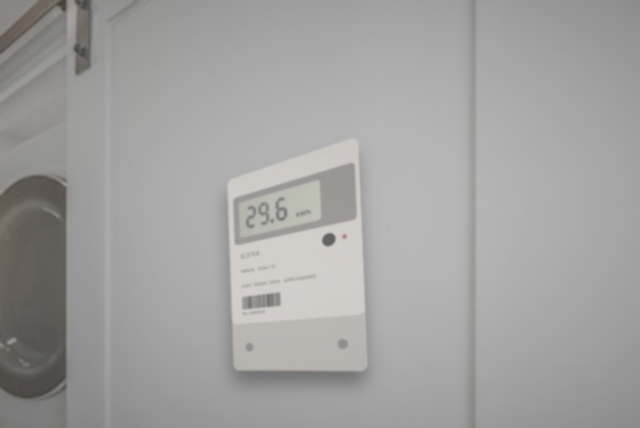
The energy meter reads 29.6 kWh
